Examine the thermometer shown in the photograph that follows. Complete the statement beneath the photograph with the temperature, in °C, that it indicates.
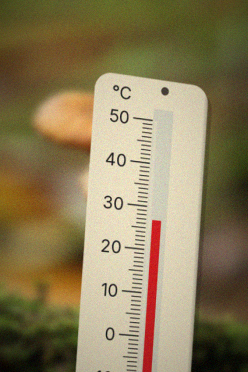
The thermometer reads 27 °C
